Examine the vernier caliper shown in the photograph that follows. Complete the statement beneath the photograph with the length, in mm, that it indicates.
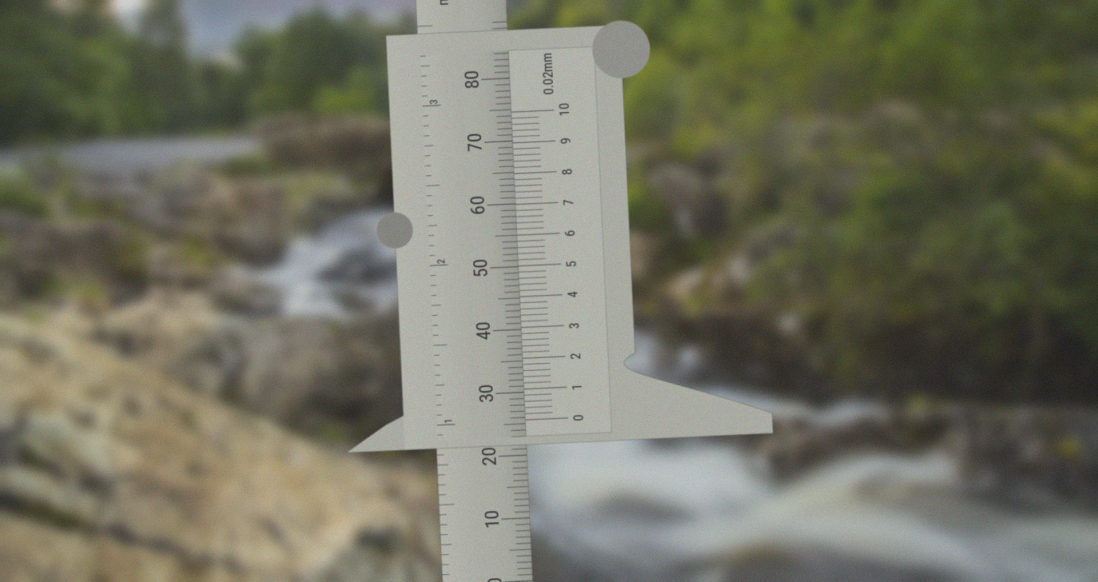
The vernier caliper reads 25.6 mm
